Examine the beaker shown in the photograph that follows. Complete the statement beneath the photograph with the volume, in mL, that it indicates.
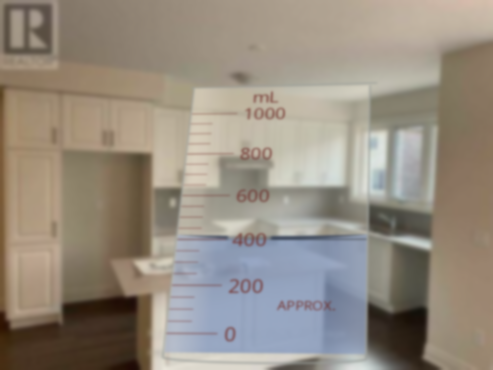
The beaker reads 400 mL
